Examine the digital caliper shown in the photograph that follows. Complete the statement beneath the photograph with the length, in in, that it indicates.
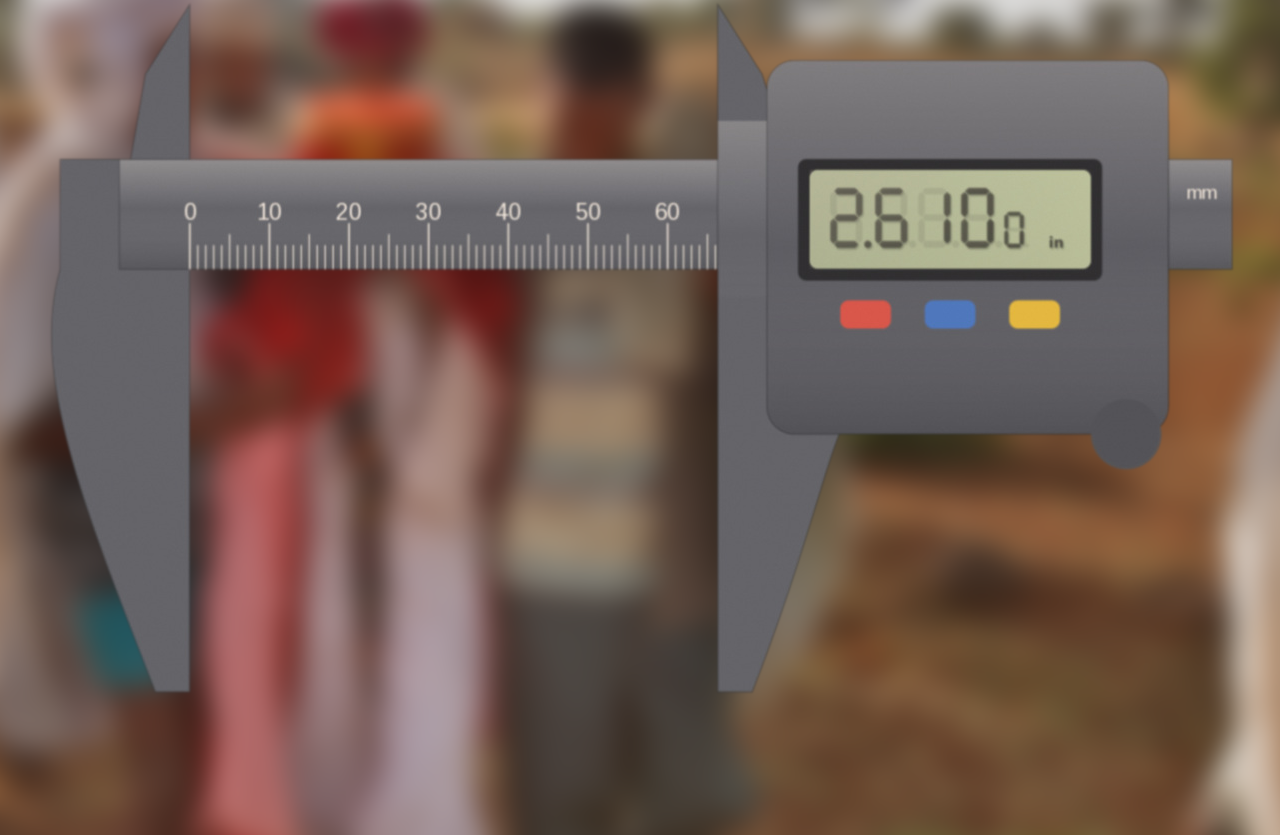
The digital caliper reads 2.6100 in
